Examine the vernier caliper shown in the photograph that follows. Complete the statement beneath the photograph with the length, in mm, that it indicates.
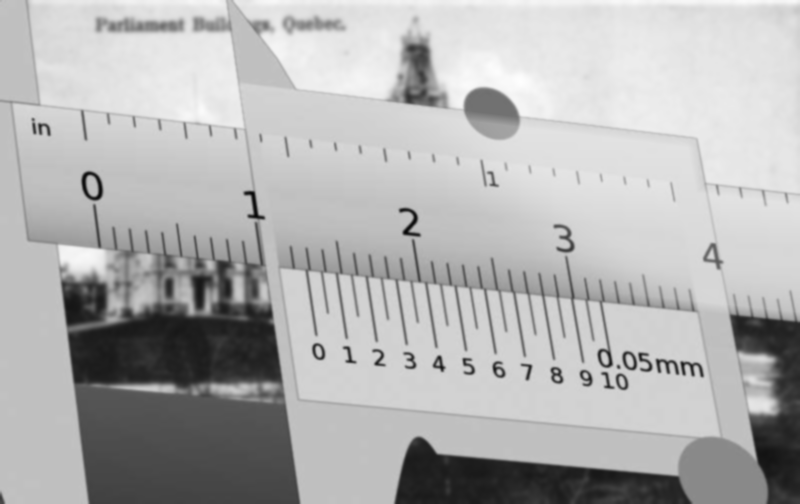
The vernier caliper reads 12.8 mm
